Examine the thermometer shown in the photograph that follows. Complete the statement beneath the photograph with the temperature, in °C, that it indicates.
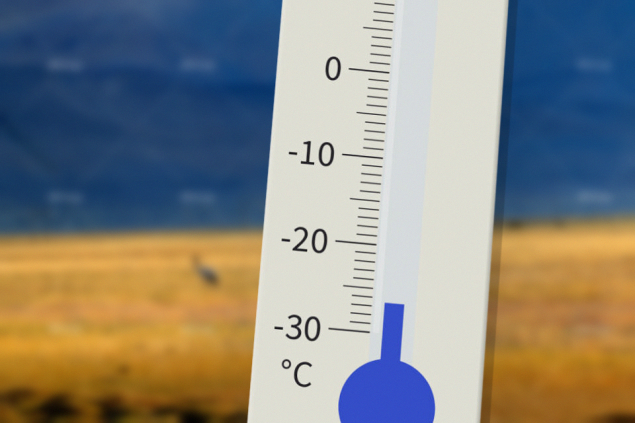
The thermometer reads -26.5 °C
